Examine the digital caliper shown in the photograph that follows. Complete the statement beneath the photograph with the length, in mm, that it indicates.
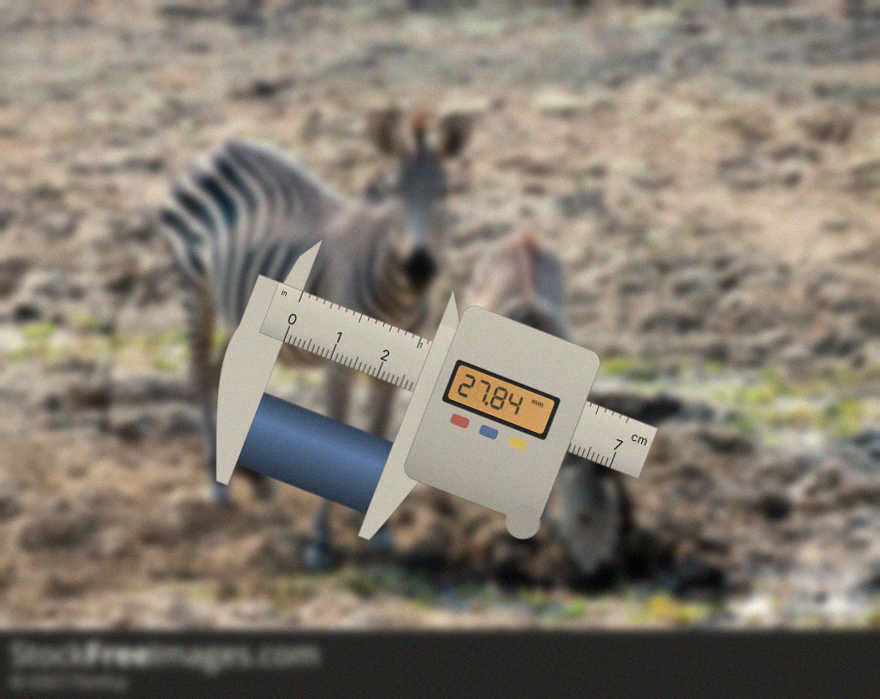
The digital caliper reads 27.84 mm
